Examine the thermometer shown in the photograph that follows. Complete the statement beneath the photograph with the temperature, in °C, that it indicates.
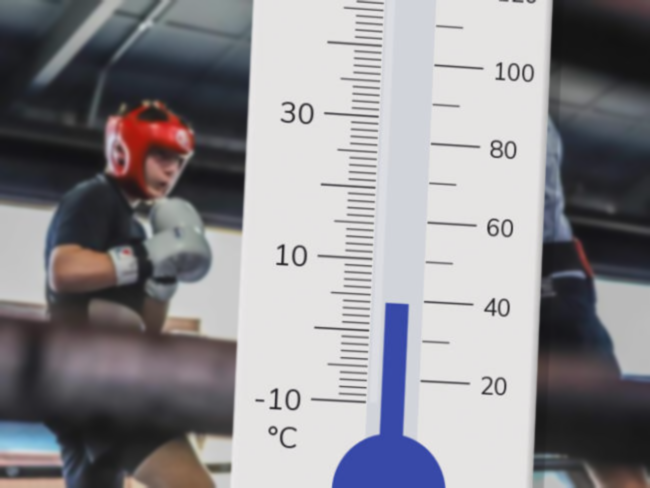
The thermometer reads 4 °C
